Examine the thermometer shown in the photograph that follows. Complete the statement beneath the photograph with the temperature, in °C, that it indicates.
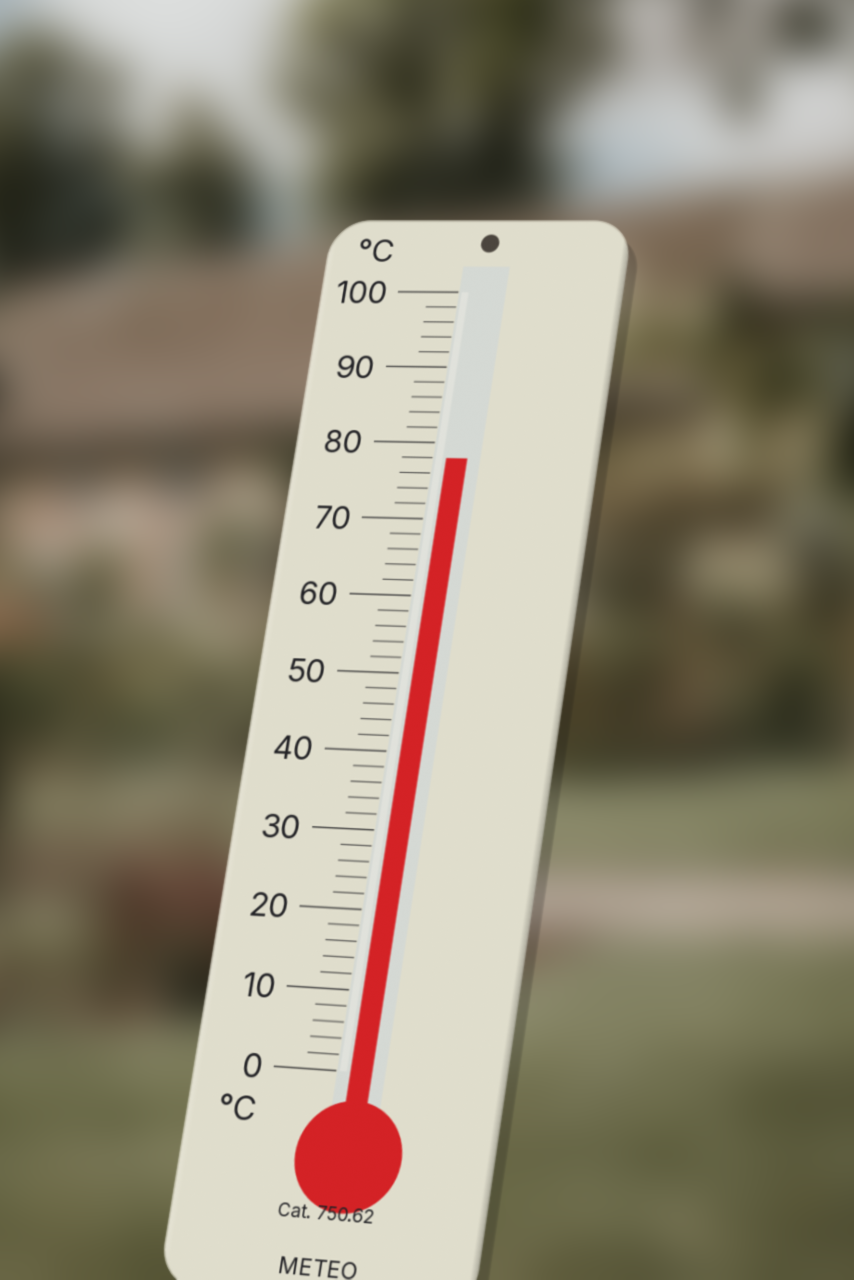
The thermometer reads 78 °C
